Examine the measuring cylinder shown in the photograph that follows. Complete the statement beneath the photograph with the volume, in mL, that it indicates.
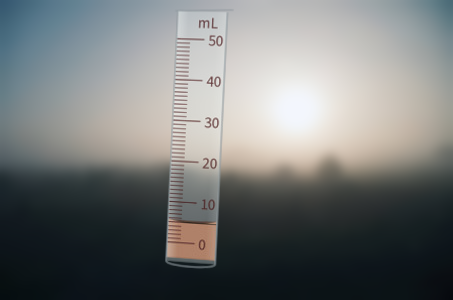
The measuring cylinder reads 5 mL
